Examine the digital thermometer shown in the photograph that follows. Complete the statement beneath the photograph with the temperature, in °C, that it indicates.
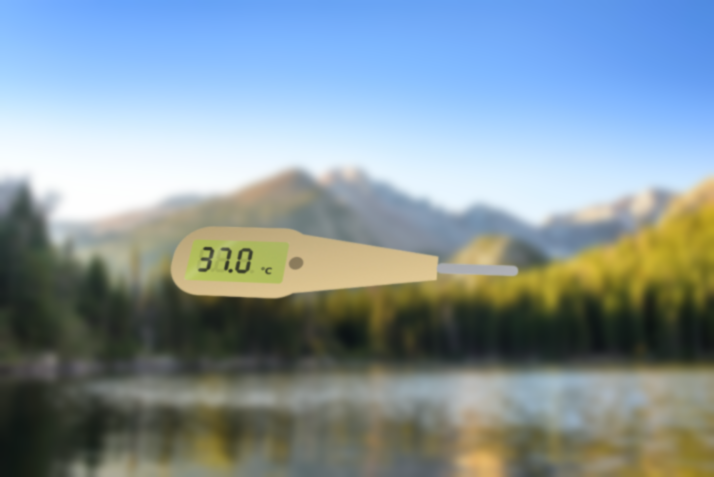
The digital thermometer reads 37.0 °C
